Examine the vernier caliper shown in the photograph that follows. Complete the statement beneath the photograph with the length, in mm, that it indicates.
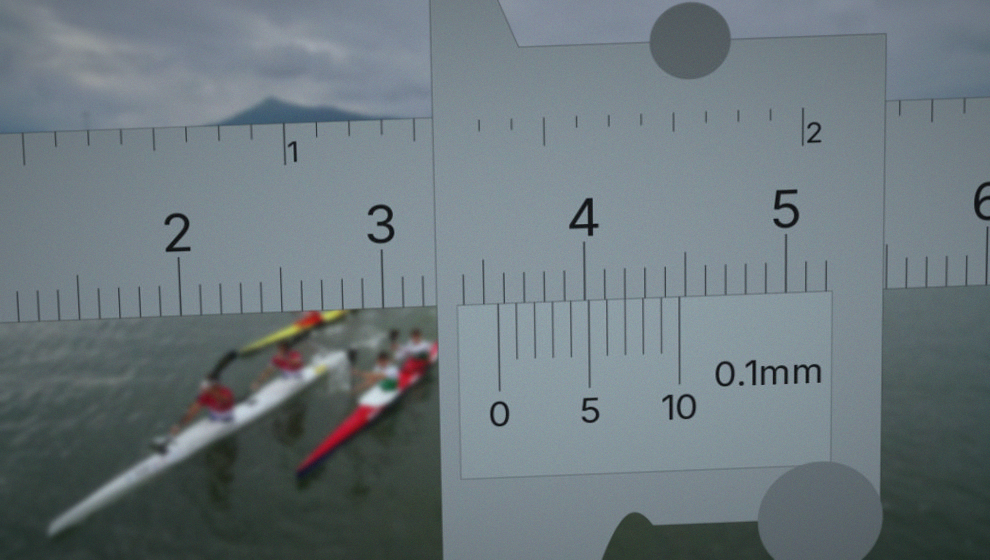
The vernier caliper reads 35.7 mm
